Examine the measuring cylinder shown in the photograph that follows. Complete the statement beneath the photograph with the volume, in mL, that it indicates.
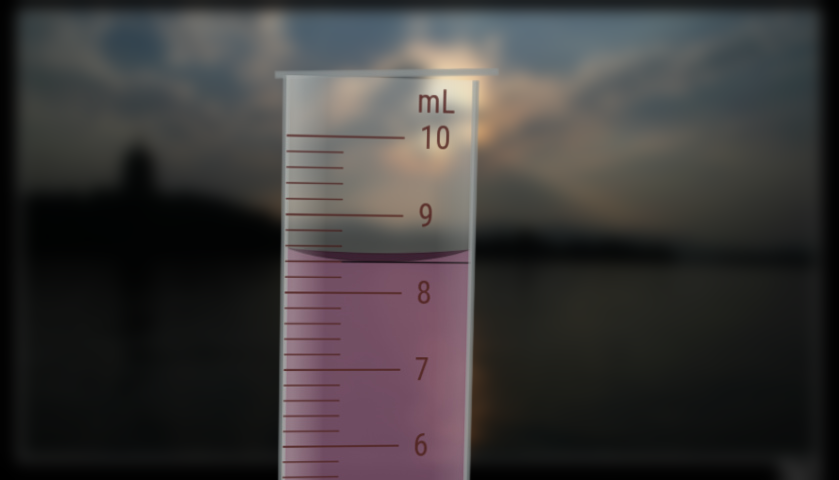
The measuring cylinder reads 8.4 mL
